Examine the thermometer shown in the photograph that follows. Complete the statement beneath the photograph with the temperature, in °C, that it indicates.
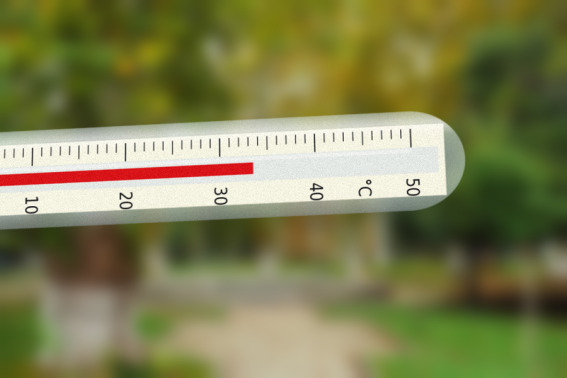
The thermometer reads 33.5 °C
